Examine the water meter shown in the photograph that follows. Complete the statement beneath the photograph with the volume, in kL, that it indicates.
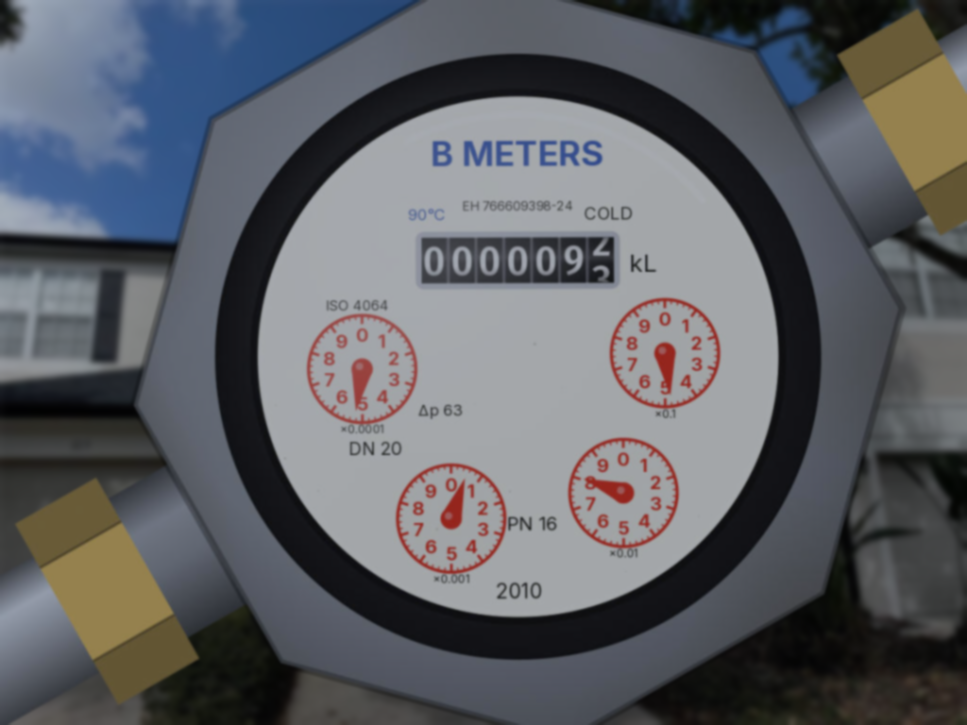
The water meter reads 92.4805 kL
